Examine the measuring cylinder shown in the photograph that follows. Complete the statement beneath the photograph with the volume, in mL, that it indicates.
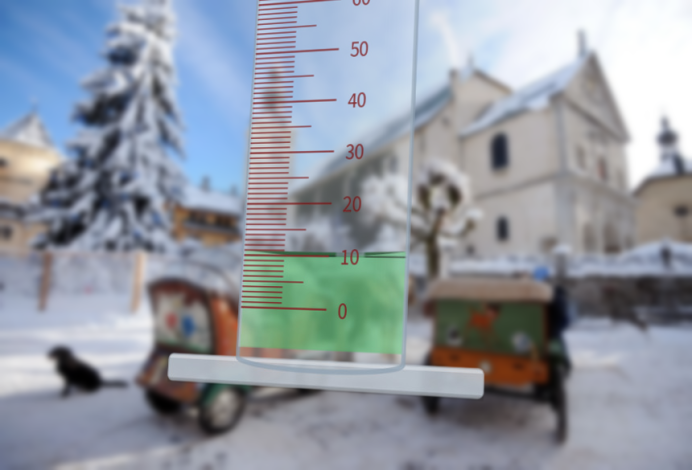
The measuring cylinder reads 10 mL
